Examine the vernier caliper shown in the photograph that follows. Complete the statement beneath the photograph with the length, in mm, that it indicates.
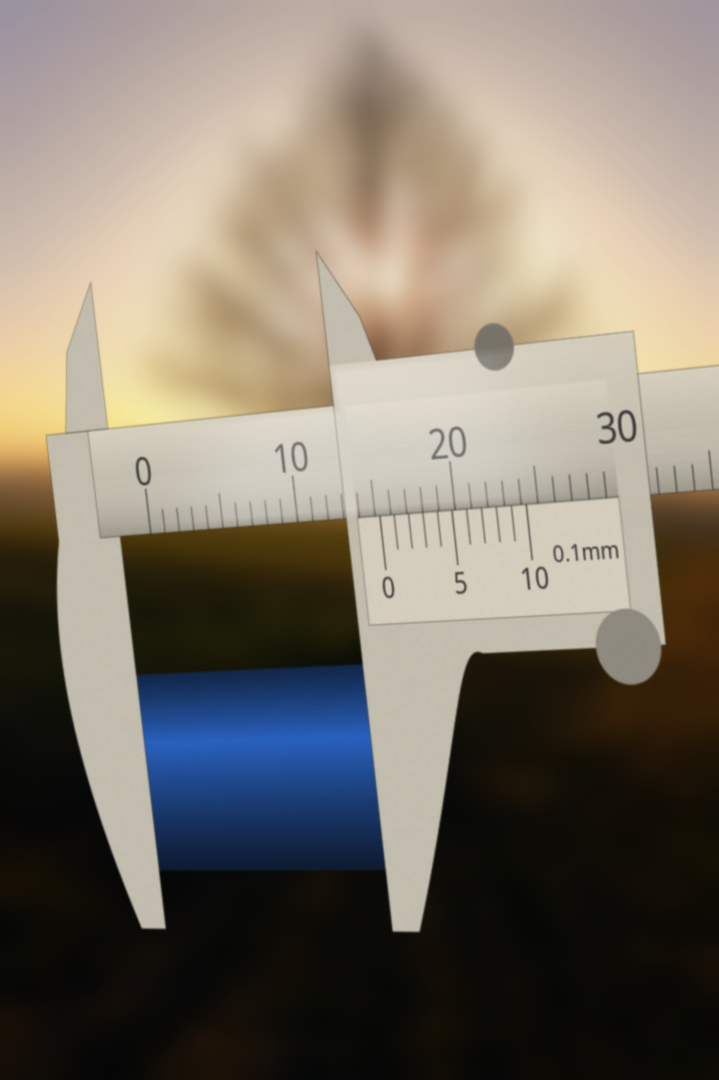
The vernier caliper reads 15.3 mm
